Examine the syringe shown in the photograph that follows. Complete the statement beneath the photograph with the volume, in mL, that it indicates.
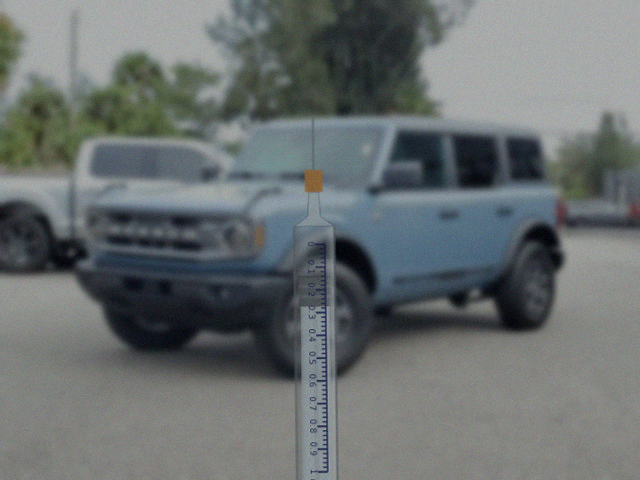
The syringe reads 0.14 mL
